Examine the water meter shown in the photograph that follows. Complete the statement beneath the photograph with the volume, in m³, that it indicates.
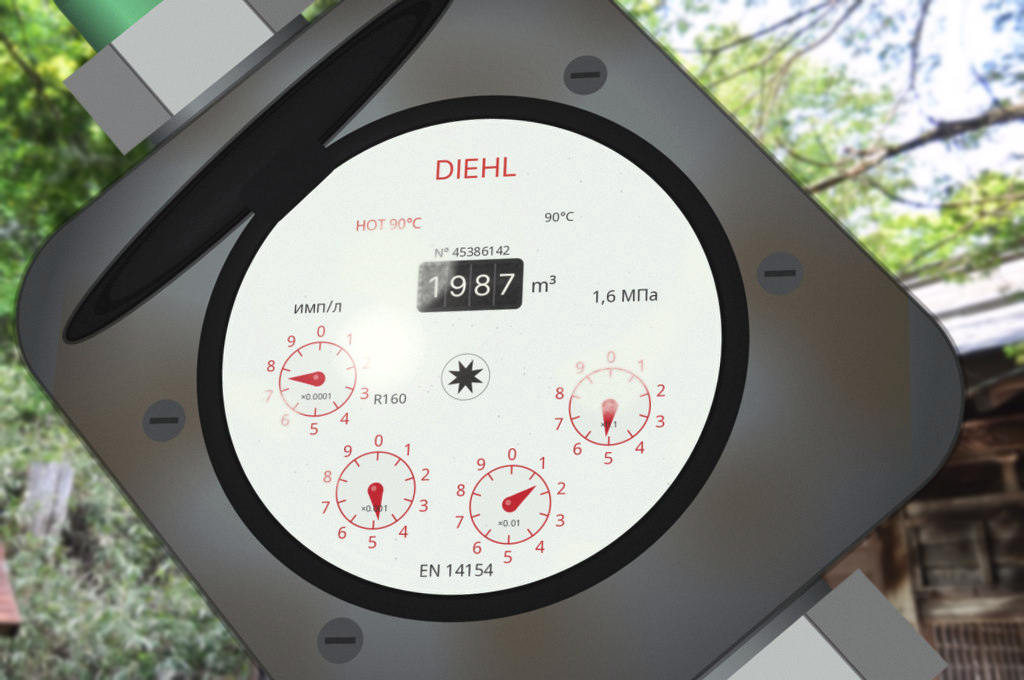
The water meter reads 1987.5147 m³
